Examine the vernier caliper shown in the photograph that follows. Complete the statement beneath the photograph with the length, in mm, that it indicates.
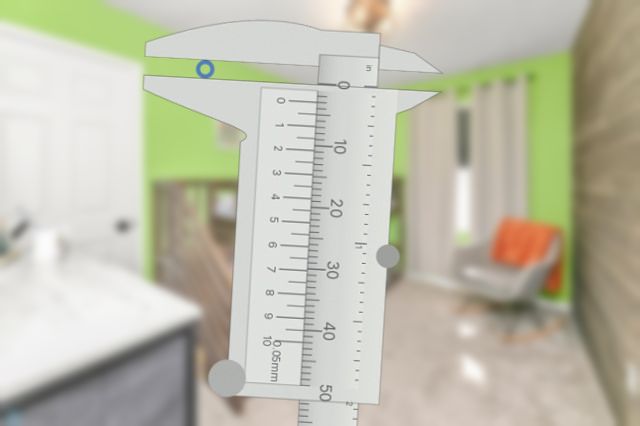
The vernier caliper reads 3.0 mm
